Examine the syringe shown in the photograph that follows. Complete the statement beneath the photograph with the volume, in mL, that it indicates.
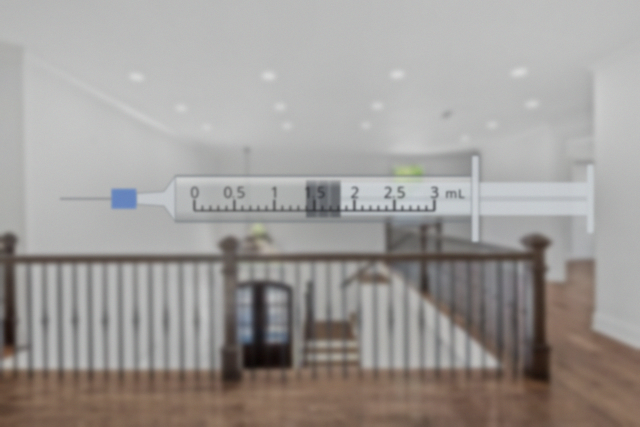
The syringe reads 1.4 mL
